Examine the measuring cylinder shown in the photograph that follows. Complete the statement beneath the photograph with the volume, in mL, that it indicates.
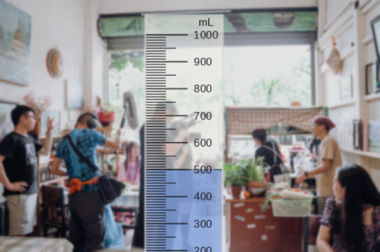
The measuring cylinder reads 500 mL
